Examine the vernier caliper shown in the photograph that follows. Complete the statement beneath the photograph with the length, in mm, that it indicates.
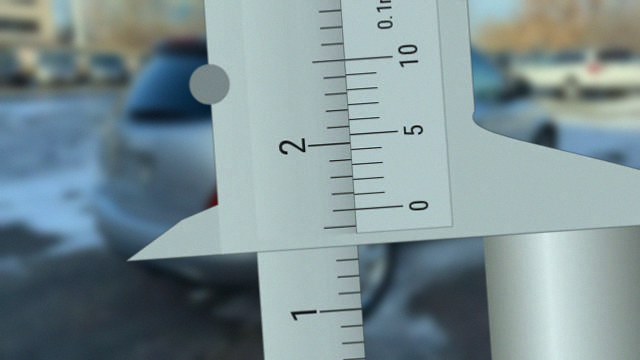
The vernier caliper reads 16.0 mm
